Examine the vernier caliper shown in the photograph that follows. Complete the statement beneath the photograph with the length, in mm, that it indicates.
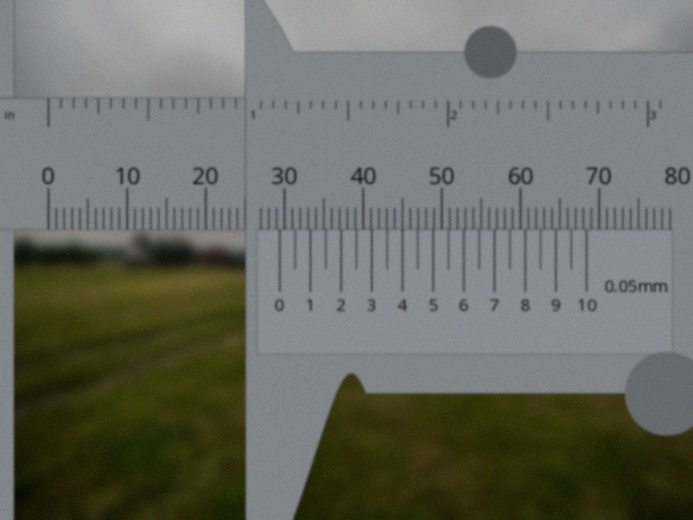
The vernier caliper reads 29.4 mm
